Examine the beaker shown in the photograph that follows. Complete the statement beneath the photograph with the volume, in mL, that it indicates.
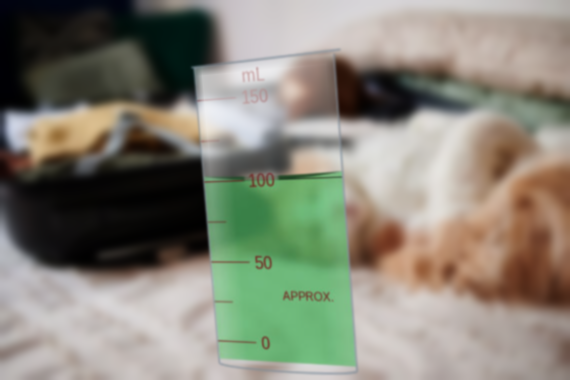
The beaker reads 100 mL
